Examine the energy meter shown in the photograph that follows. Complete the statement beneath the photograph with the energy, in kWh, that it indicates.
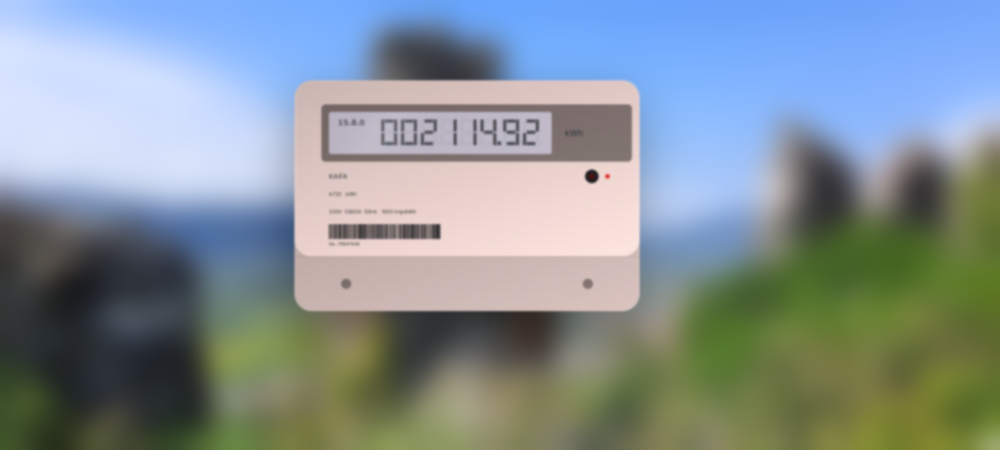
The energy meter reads 2114.92 kWh
